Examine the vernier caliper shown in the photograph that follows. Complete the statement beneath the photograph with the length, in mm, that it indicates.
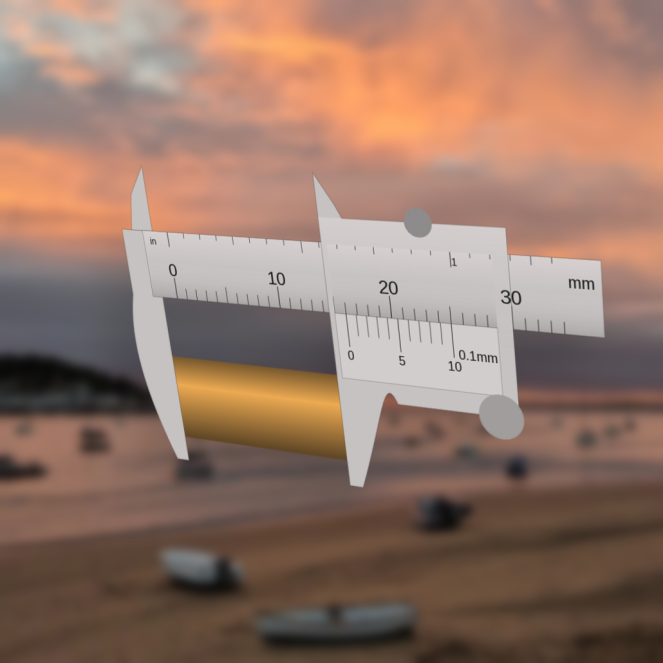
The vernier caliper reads 16.0 mm
